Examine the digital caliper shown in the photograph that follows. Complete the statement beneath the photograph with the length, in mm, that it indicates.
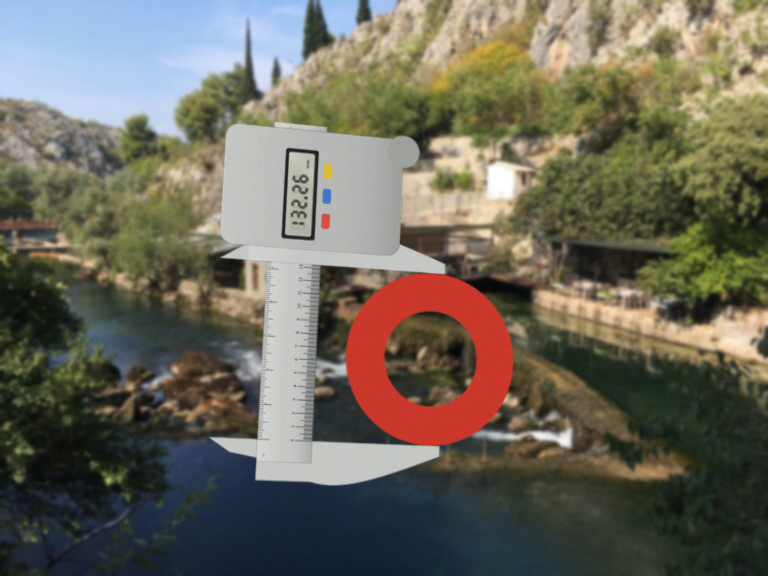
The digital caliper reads 132.26 mm
